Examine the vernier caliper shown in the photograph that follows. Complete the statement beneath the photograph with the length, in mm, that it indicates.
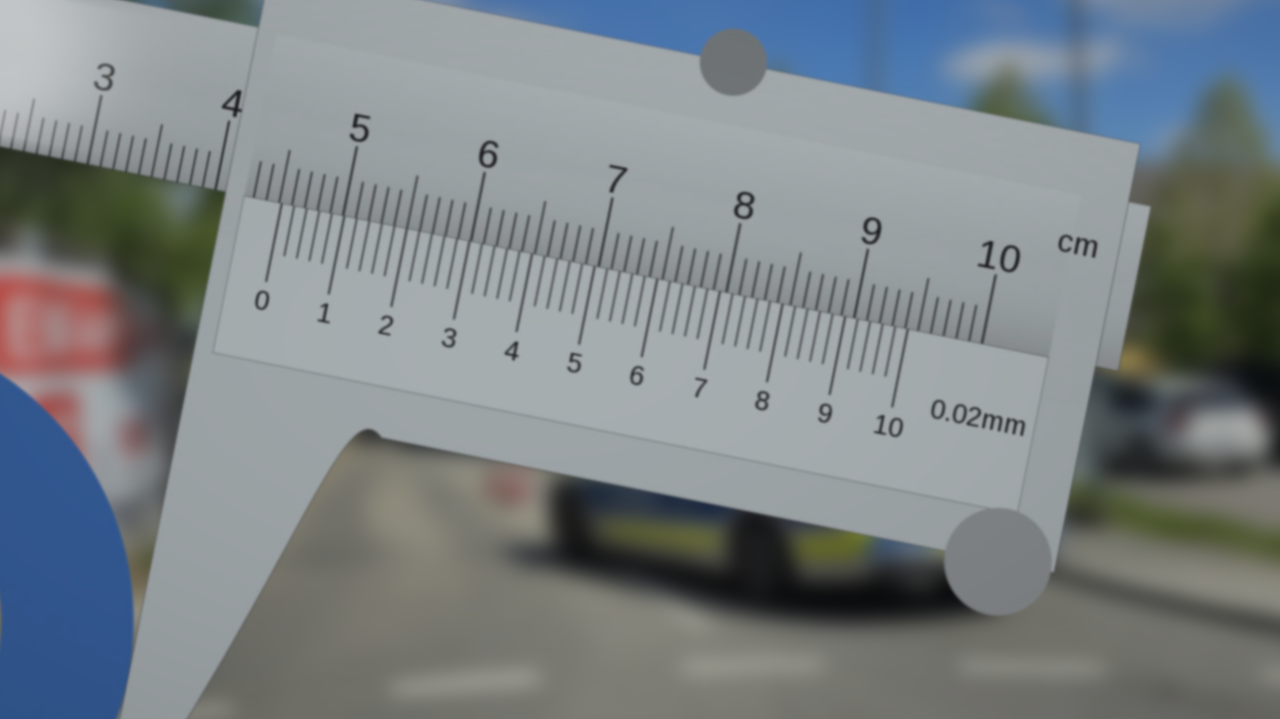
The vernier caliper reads 45.2 mm
